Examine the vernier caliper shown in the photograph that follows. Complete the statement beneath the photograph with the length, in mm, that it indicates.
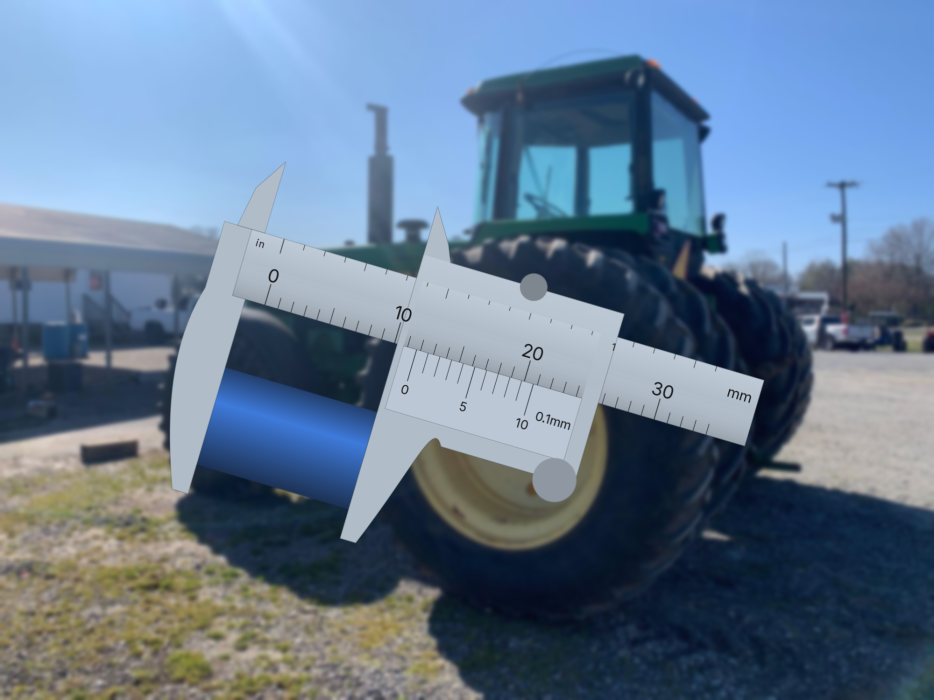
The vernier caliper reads 11.7 mm
